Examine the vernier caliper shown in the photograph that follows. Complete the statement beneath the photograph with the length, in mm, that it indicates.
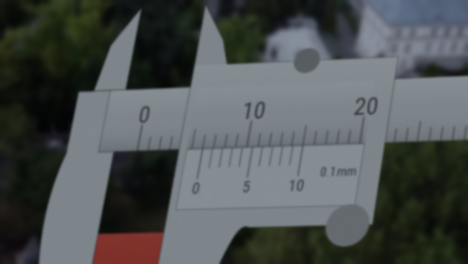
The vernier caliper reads 6.0 mm
